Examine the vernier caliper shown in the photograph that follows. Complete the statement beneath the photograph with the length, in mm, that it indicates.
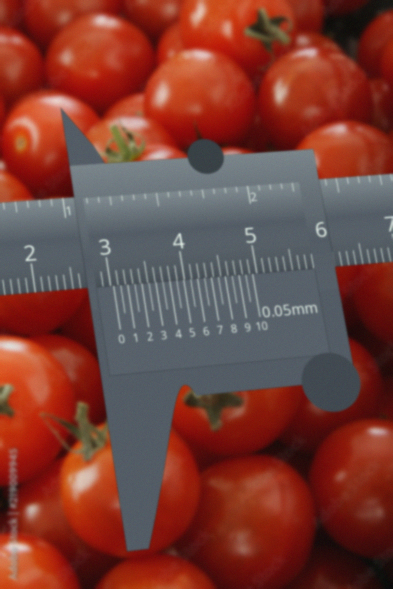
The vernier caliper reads 30.4 mm
